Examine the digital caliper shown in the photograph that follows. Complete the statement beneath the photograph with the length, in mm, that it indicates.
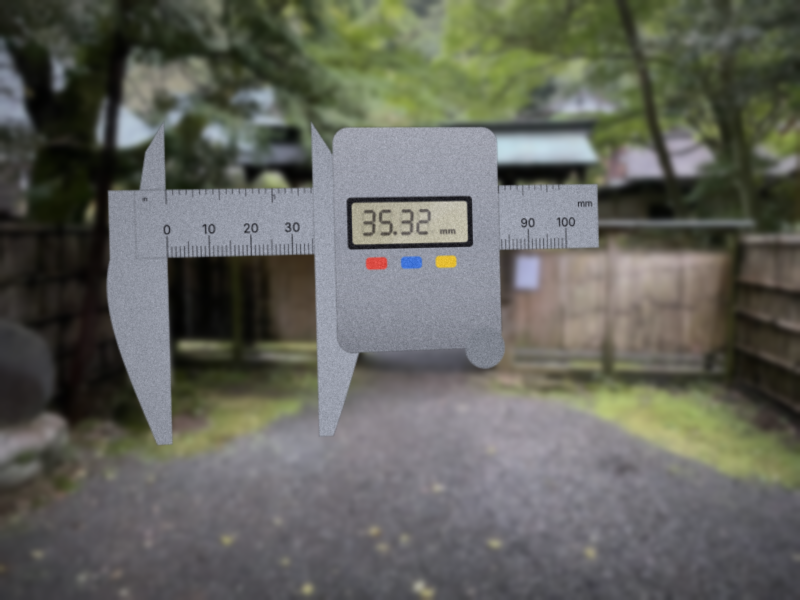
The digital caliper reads 35.32 mm
